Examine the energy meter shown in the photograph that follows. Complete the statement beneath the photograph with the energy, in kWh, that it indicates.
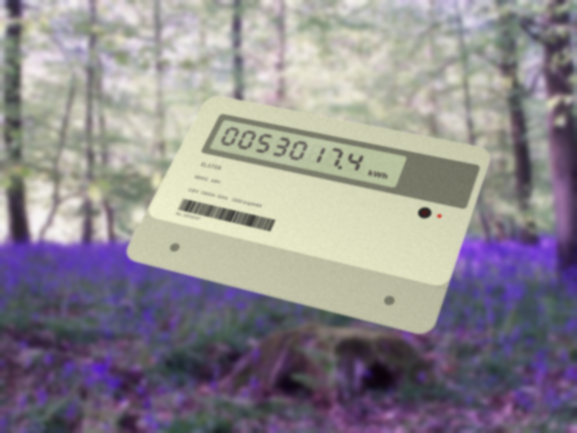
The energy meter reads 53017.4 kWh
